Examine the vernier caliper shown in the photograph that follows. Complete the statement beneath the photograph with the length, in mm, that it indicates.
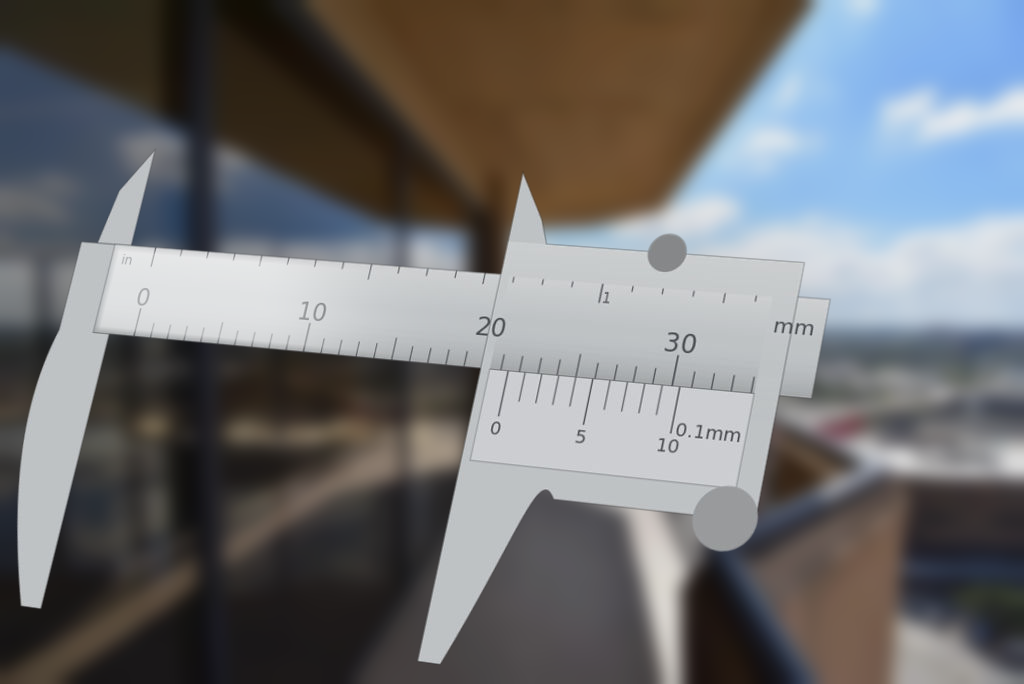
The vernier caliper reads 21.4 mm
